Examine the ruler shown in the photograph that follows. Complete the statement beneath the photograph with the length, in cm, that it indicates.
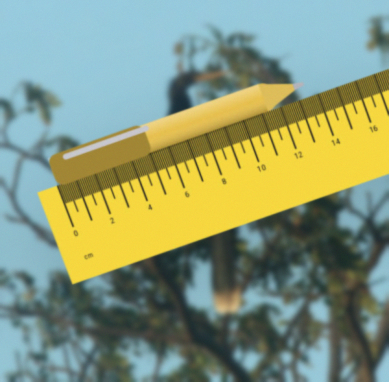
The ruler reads 13.5 cm
